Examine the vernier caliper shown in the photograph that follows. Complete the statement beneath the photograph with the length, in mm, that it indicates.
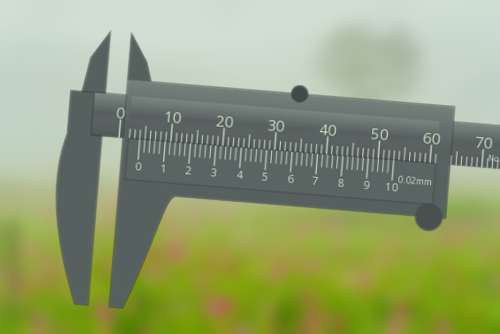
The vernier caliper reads 4.0 mm
